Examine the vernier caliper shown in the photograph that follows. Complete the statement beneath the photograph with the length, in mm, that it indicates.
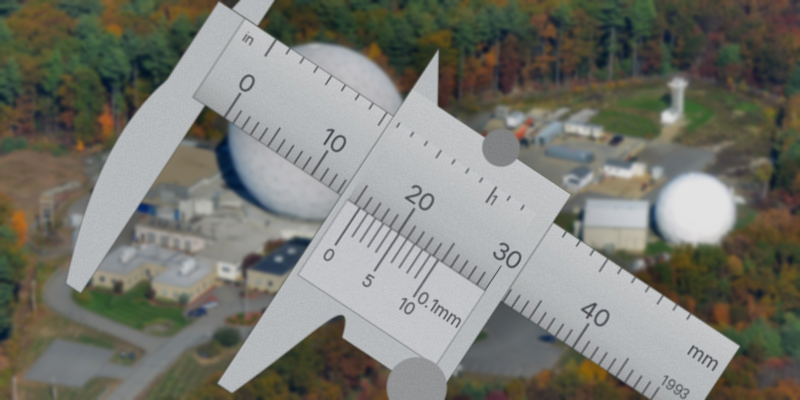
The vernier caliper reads 15.6 mm
